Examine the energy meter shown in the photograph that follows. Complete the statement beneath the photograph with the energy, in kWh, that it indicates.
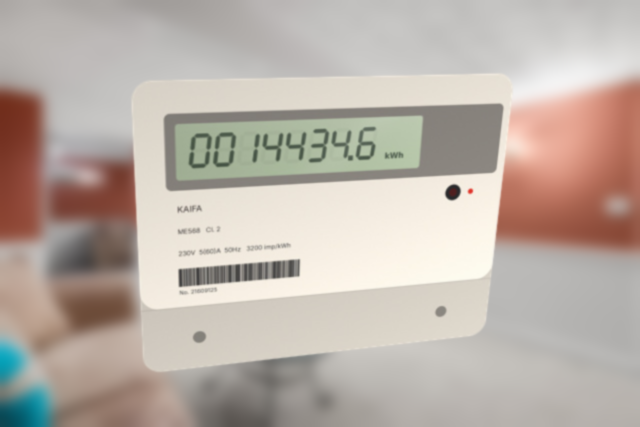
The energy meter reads 14434.6 kWh
